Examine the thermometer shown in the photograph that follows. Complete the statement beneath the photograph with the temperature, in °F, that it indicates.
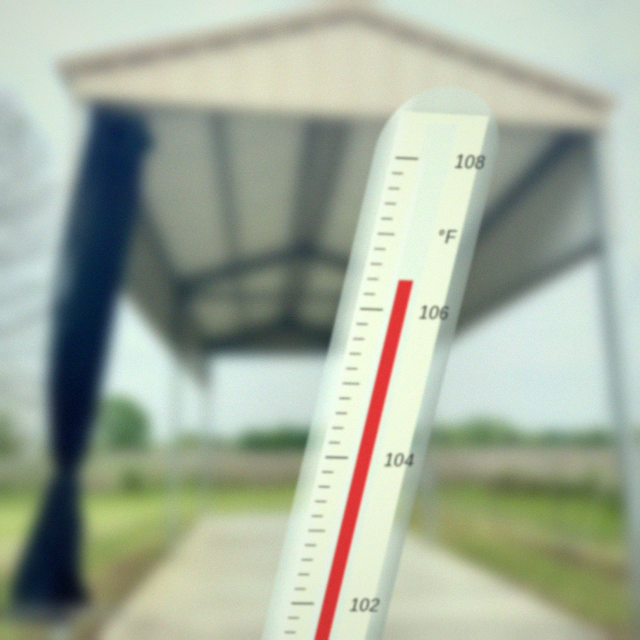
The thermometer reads 106.4 °F
